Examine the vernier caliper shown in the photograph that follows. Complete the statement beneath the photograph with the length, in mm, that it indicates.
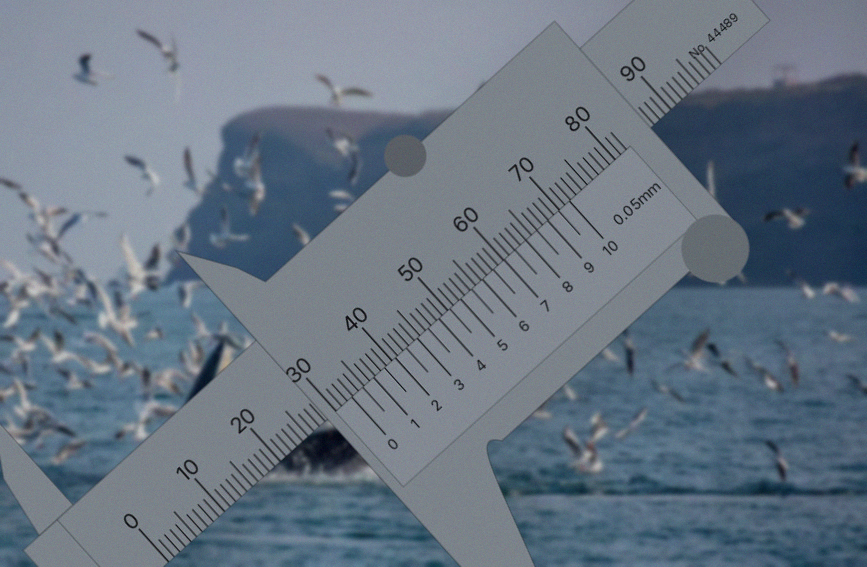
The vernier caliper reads 32.8 mm
